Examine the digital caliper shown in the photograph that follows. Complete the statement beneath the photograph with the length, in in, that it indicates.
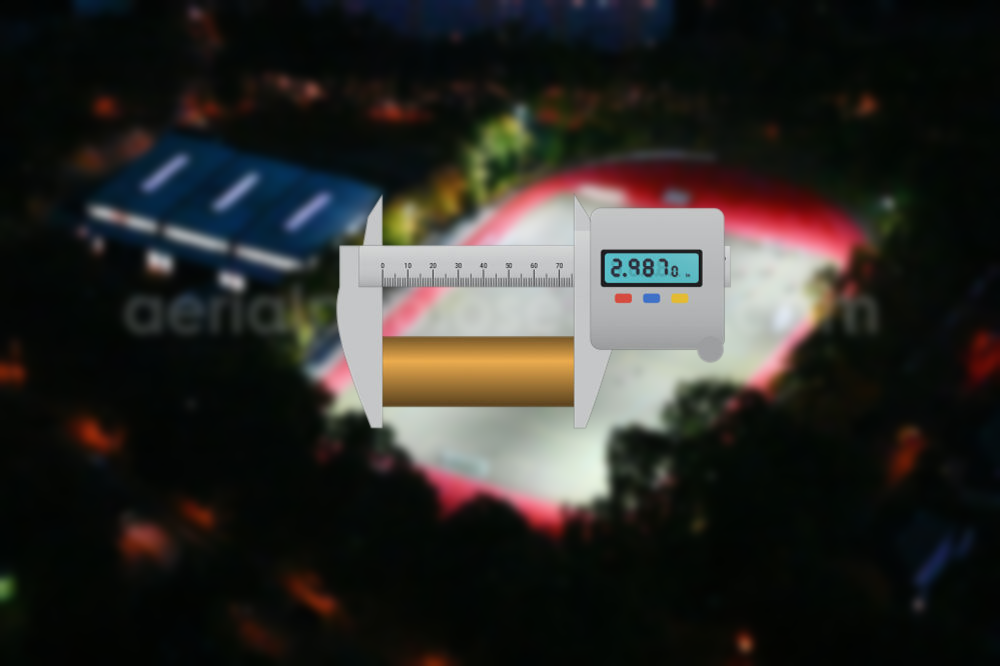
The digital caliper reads 2.9870 in
